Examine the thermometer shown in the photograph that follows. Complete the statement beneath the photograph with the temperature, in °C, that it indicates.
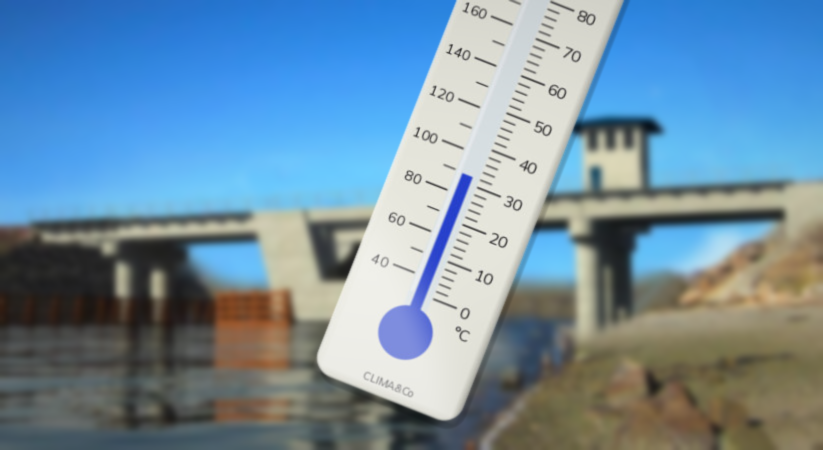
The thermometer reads 32 °C
